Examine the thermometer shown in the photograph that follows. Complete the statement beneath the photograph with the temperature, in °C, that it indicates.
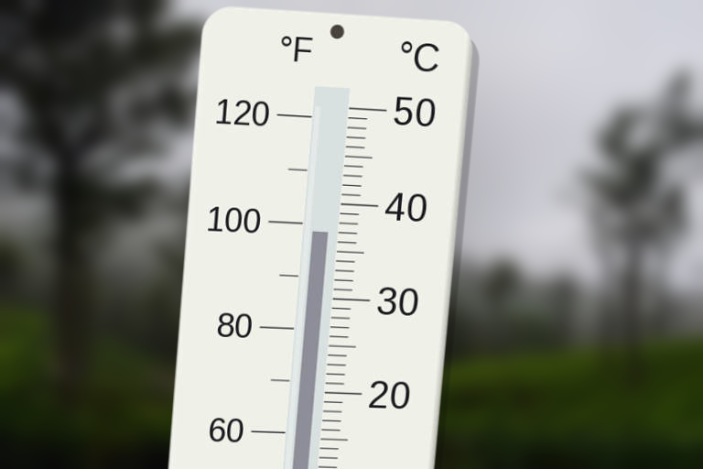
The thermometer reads 37 °C
